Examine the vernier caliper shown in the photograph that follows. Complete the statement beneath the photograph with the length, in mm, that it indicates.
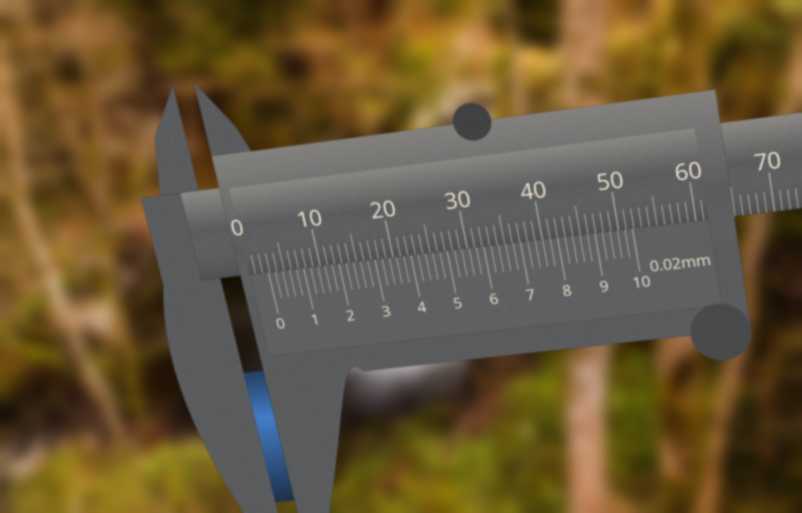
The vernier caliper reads 2.8 mm
